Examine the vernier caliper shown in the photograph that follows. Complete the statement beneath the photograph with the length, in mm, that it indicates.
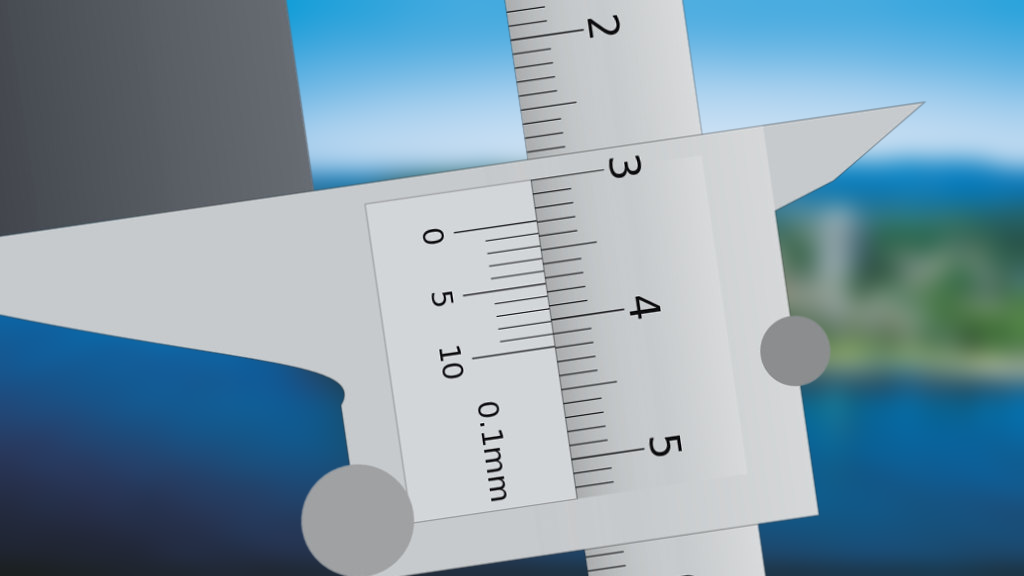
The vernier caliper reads 32.9 mm
